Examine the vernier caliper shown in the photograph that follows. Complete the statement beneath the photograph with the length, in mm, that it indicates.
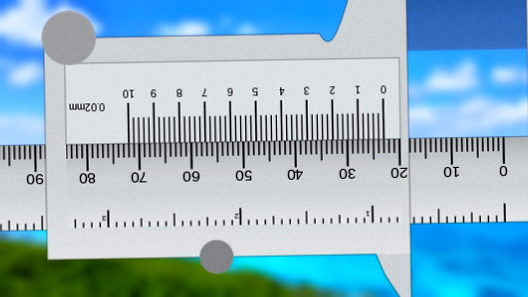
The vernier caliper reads 23.0 mm
